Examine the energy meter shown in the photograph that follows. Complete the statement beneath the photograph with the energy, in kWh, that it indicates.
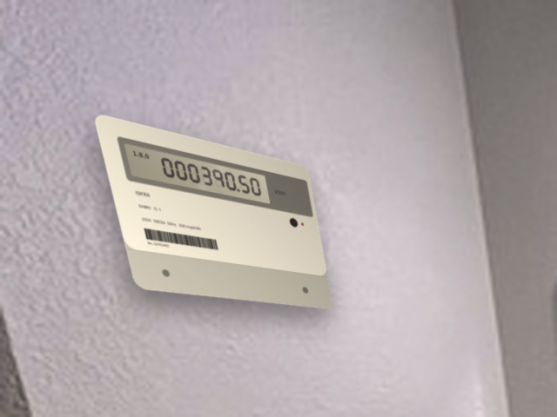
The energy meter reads 390.50 kWh
